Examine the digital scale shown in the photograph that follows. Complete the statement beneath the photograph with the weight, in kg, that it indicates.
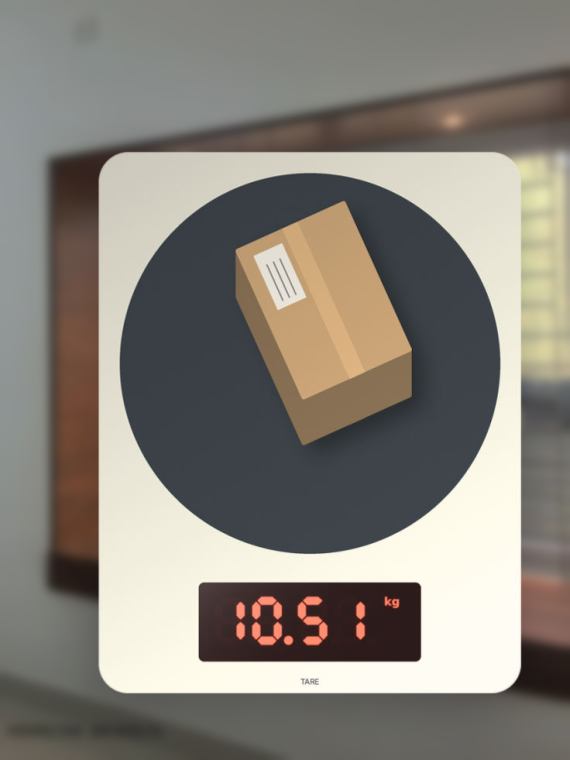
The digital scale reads 10.51 kg
